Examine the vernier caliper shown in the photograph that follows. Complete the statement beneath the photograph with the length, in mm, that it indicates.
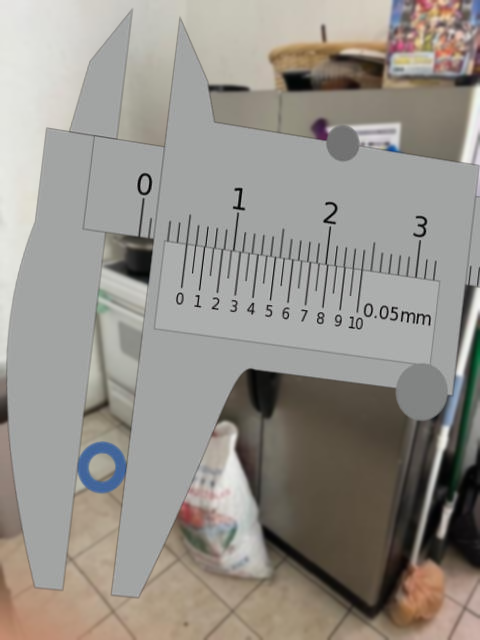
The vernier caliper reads 5.0 mm
